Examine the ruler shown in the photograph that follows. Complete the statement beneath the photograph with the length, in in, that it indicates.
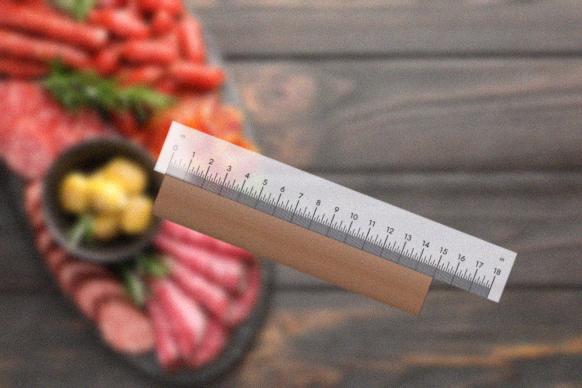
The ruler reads 15 in
